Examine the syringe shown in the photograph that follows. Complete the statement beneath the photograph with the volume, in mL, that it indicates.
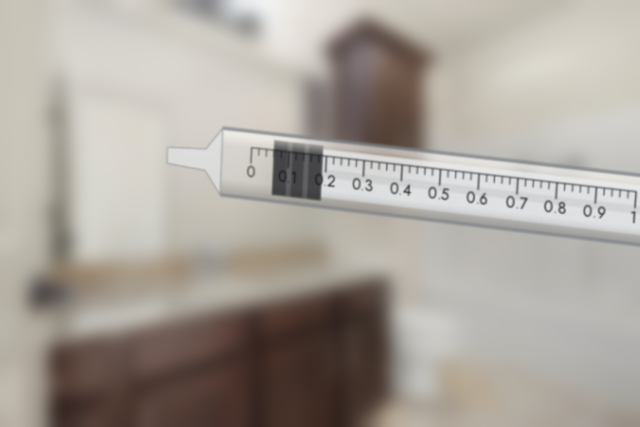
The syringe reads 0.06 mL
